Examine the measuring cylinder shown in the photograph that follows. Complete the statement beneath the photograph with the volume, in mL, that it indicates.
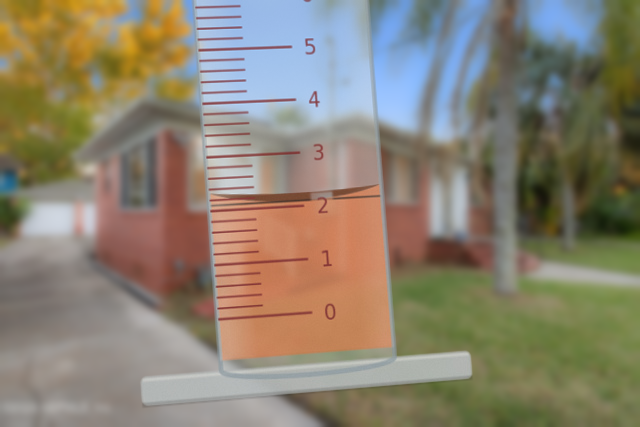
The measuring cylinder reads 2.1 mL
